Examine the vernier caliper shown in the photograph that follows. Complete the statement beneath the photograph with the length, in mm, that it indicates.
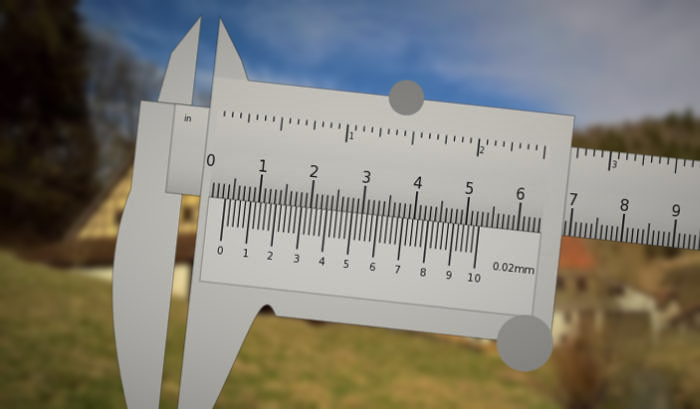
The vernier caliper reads 3.5 mm
